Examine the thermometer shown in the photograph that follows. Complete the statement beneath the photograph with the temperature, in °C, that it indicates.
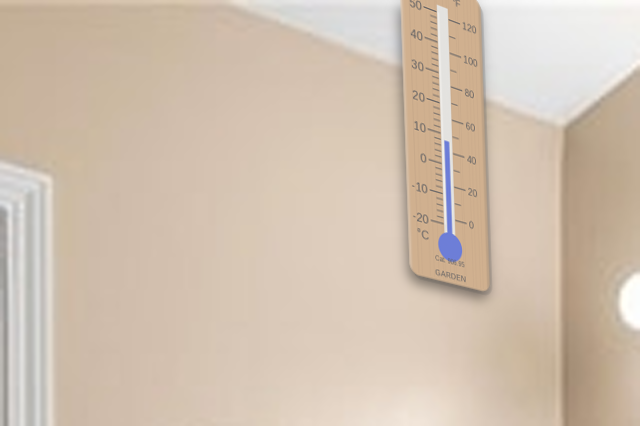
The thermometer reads 8 °C
